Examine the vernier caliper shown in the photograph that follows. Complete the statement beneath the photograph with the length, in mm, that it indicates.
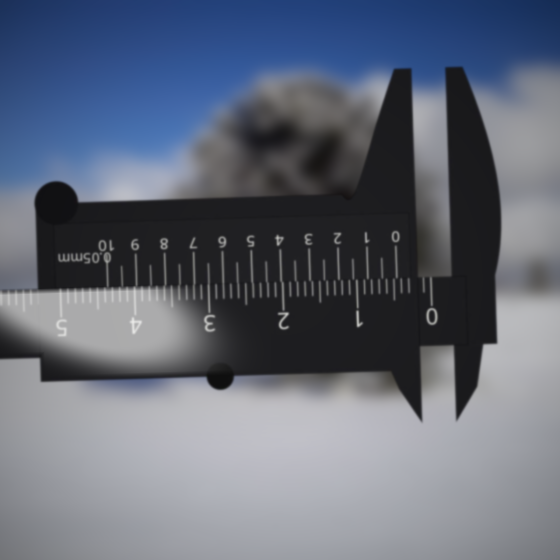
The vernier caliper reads 4.6 mm
